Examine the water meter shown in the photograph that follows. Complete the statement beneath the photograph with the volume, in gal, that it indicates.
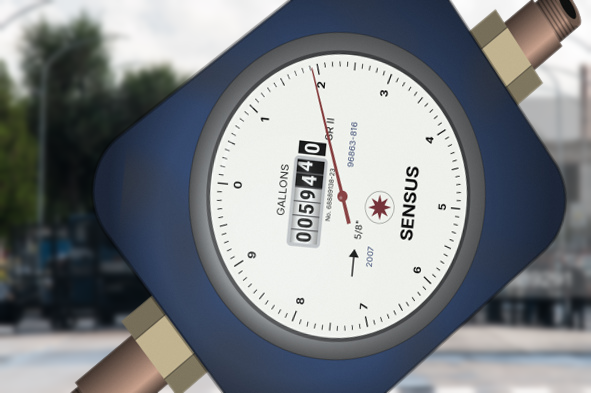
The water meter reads 59441.9 gal
